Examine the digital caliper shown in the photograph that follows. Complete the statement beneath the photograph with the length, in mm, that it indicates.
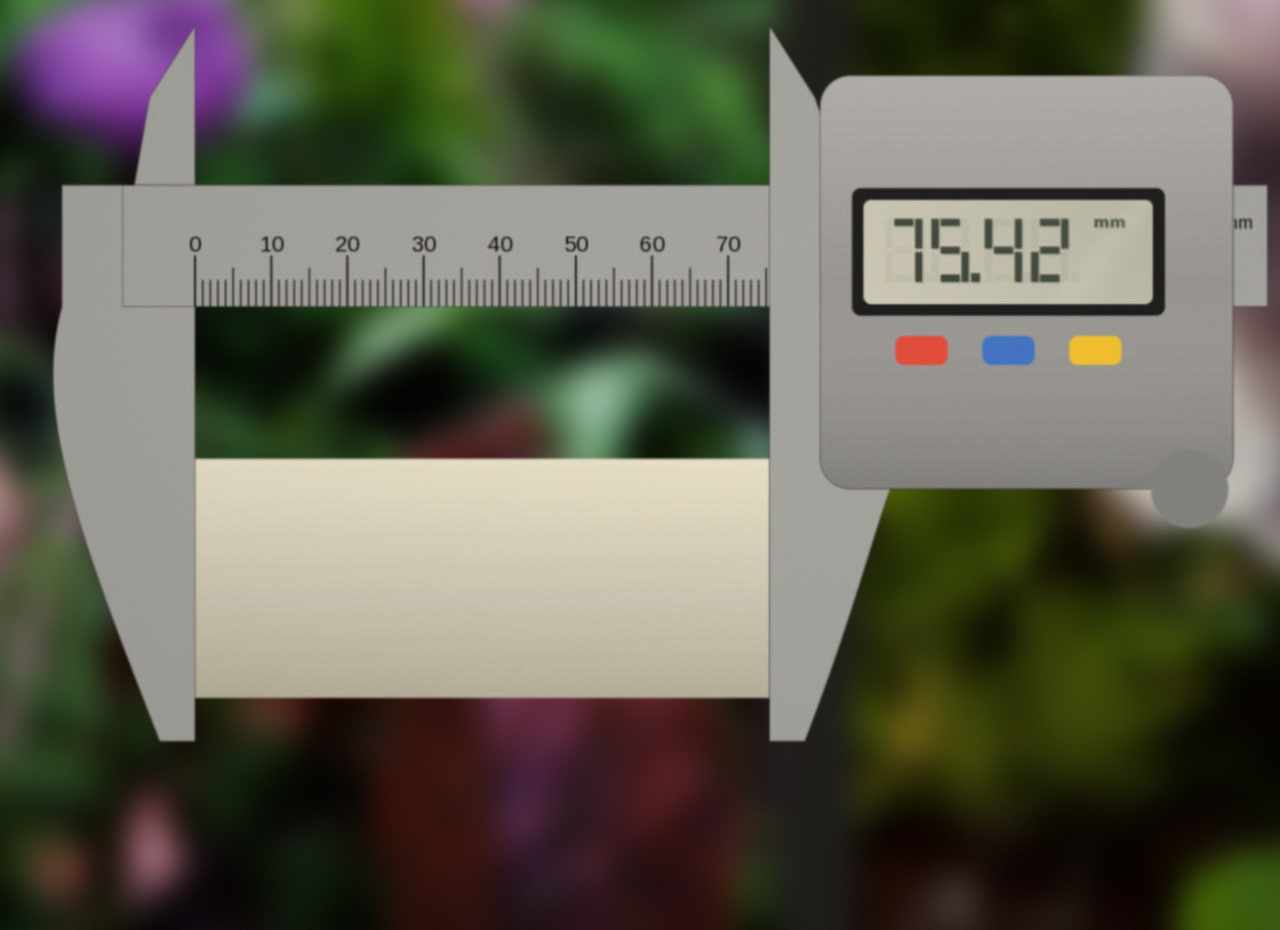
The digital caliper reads 75.42 mm
